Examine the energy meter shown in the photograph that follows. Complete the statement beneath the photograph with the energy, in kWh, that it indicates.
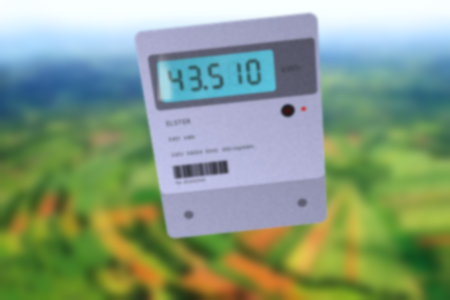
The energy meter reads 43.510 kWh
